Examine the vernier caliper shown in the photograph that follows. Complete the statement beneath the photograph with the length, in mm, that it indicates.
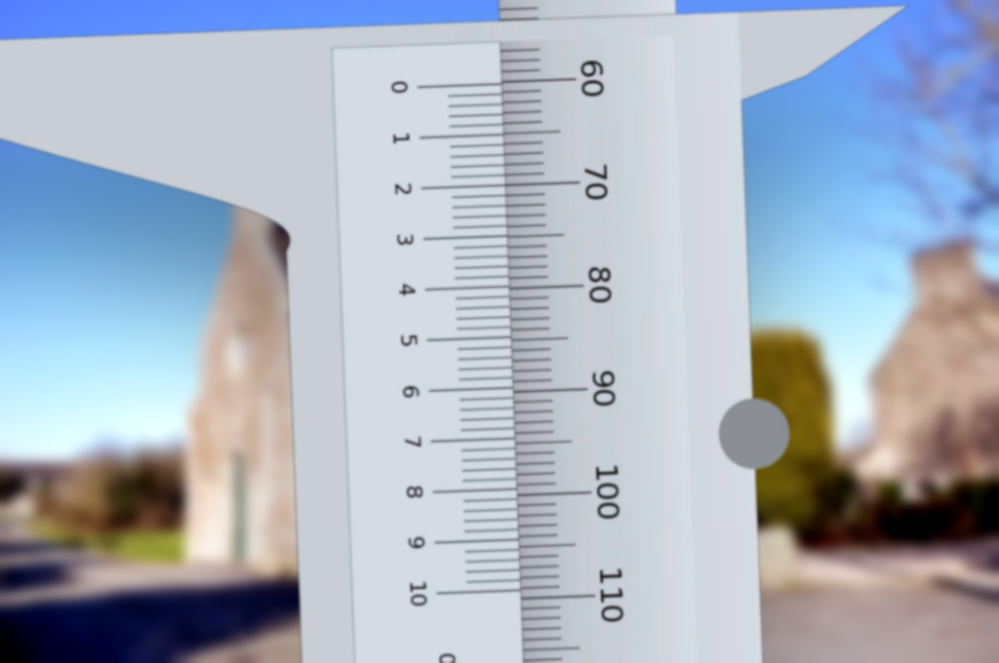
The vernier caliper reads 60.2 mm
